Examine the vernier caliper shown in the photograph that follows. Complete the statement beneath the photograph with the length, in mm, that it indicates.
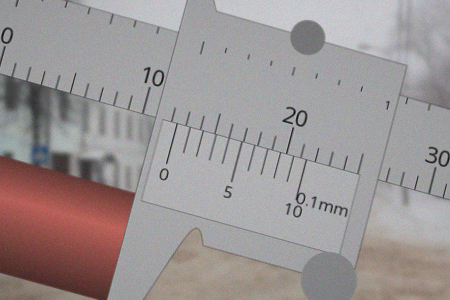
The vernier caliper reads 12.4 mm
